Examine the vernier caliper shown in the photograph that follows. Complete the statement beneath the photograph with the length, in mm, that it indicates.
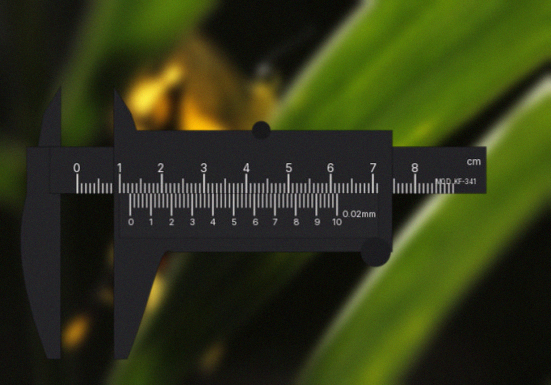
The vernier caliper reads 12.5 mm
